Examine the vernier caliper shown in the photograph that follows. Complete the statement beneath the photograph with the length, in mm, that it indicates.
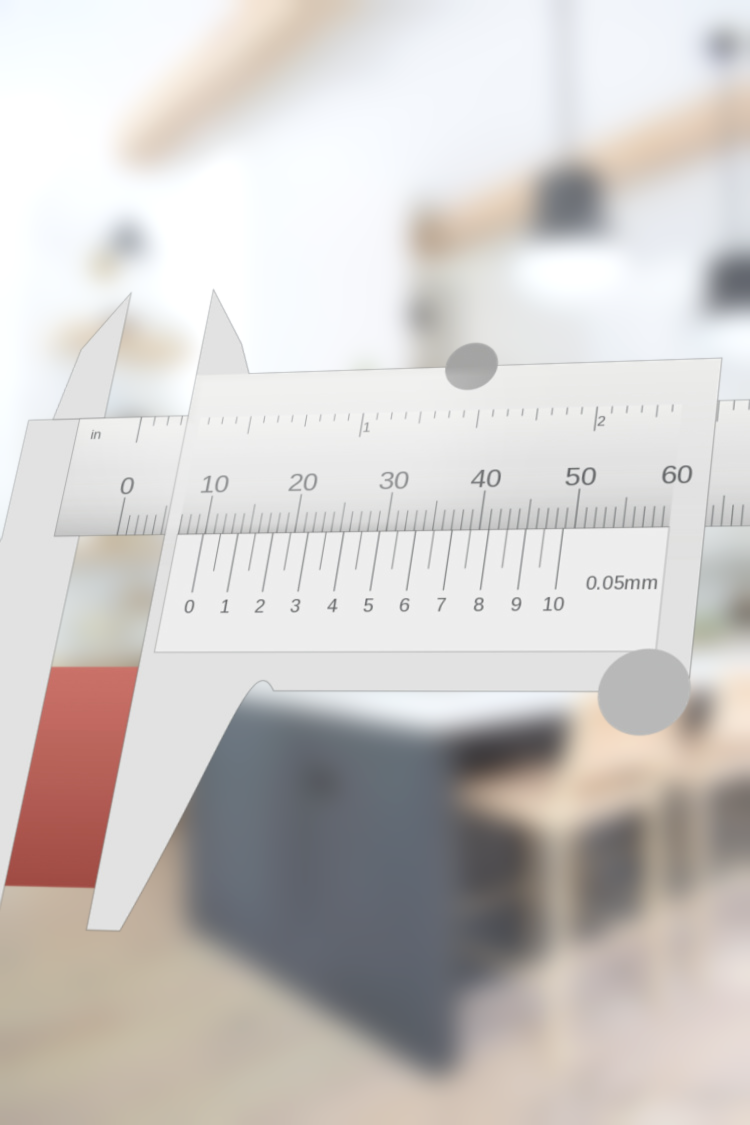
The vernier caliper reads 9.8 mm
